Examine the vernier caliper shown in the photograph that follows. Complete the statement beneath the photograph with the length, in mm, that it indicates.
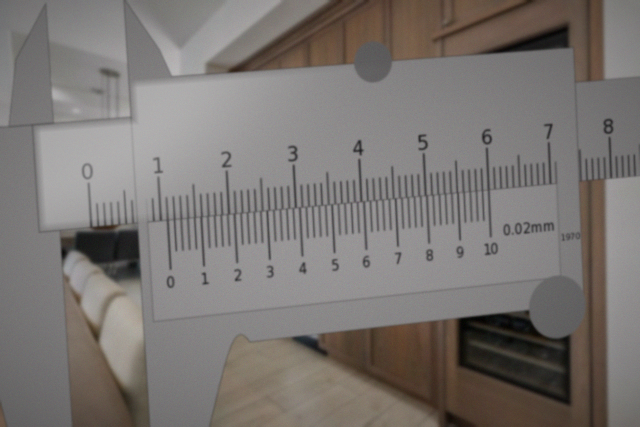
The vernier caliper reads 11.0 mm
